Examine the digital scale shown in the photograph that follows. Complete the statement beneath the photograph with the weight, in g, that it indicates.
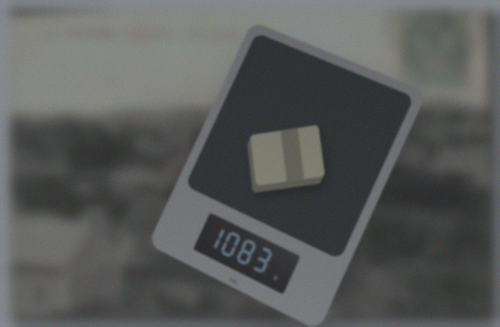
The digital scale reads 1083 g
